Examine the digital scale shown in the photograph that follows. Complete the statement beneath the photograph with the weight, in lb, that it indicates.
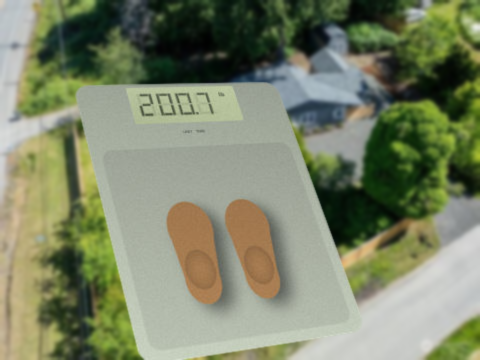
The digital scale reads 200.7 lb
